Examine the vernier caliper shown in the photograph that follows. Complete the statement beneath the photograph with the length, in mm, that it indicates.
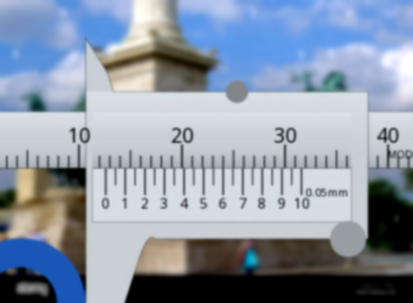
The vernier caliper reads 12.6 mm
